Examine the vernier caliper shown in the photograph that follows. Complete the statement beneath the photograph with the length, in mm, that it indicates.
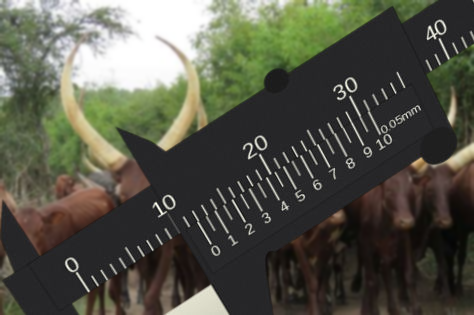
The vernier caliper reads 11.9 mm
